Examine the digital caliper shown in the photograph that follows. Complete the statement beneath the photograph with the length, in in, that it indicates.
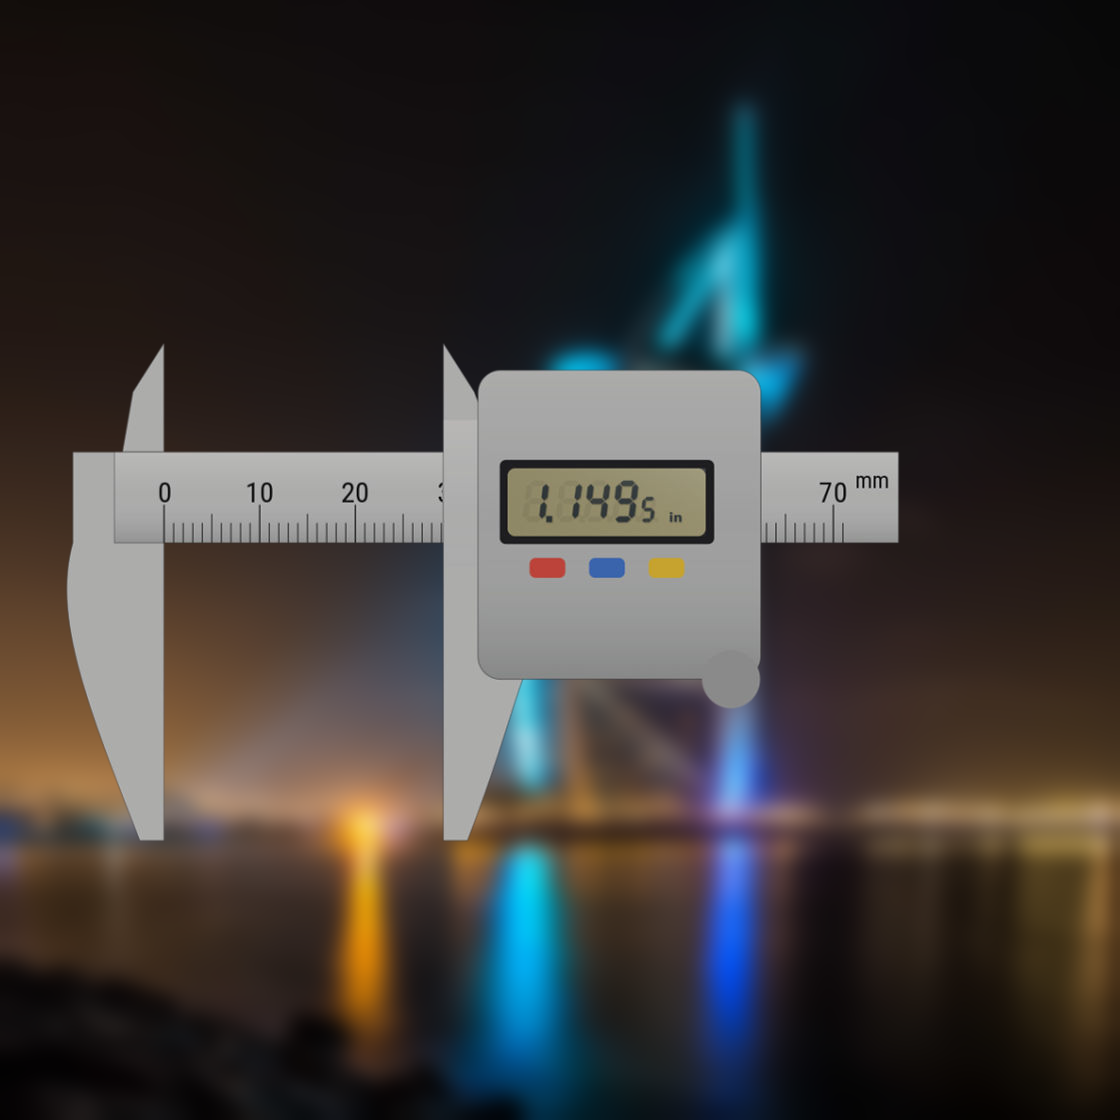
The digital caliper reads 1.1495 in
